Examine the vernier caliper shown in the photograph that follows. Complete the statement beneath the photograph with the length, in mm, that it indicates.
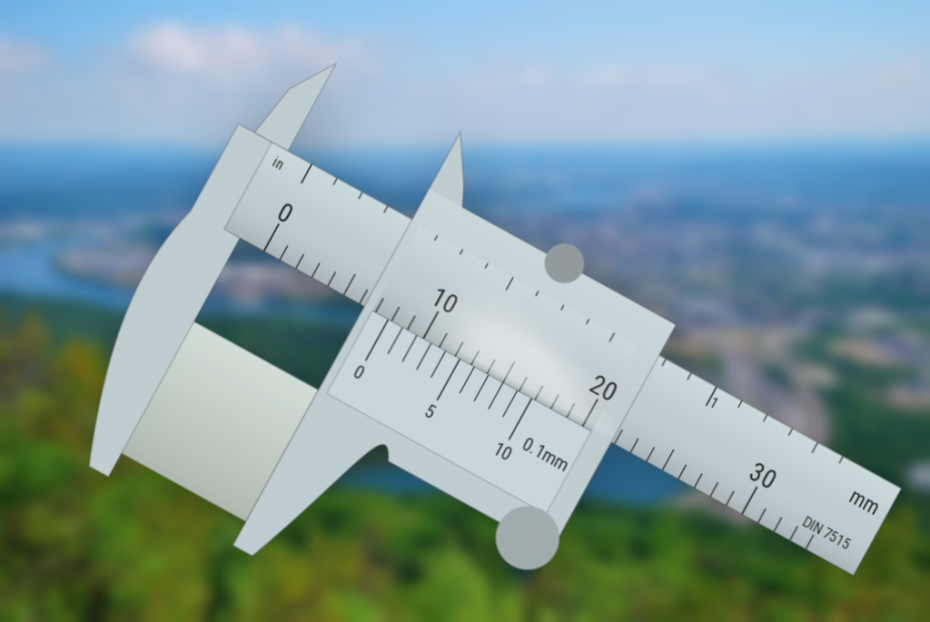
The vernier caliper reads 7.8 mm
